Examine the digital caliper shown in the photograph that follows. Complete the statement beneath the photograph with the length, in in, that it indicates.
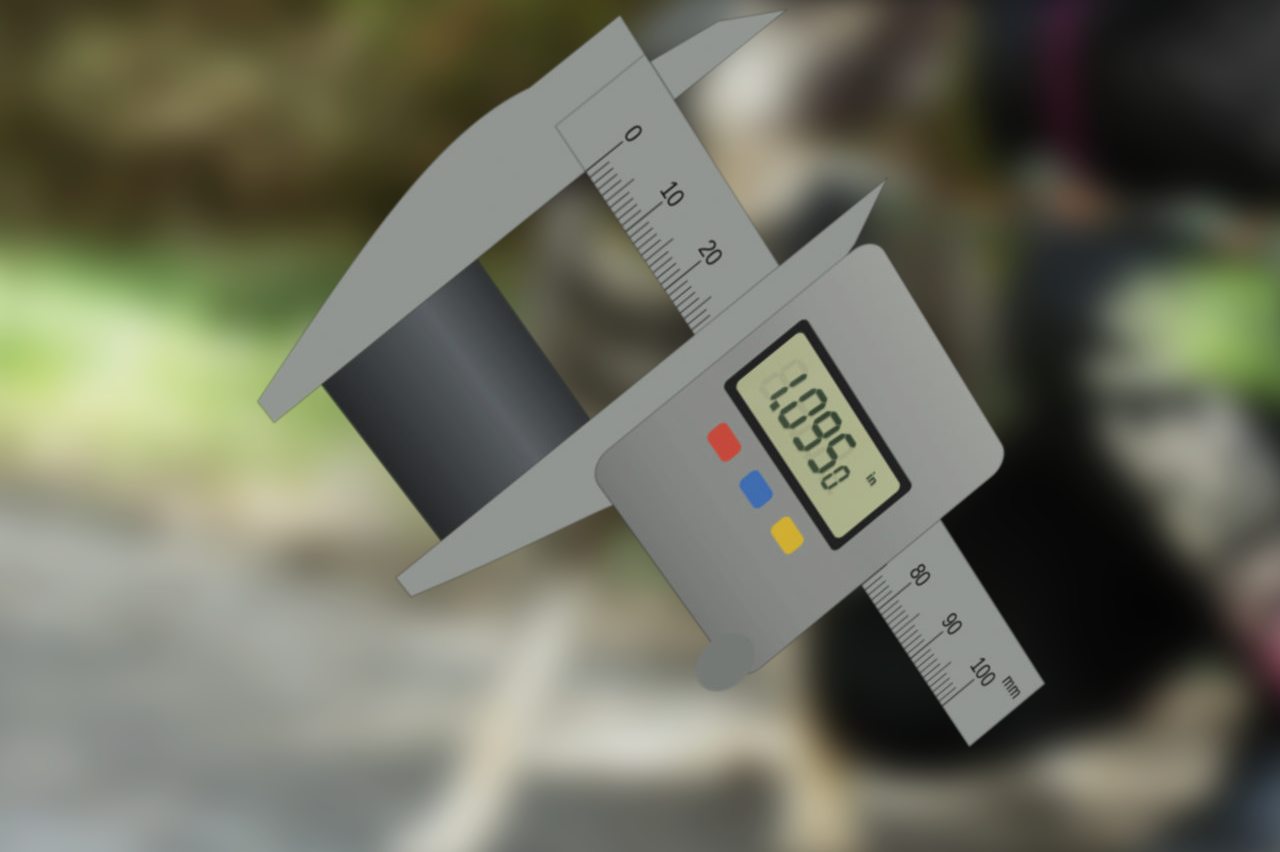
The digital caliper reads 1.0950 in
